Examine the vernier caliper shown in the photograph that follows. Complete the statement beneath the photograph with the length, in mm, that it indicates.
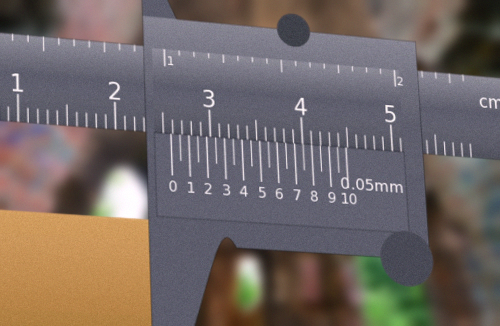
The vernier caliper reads 25.8 mm
